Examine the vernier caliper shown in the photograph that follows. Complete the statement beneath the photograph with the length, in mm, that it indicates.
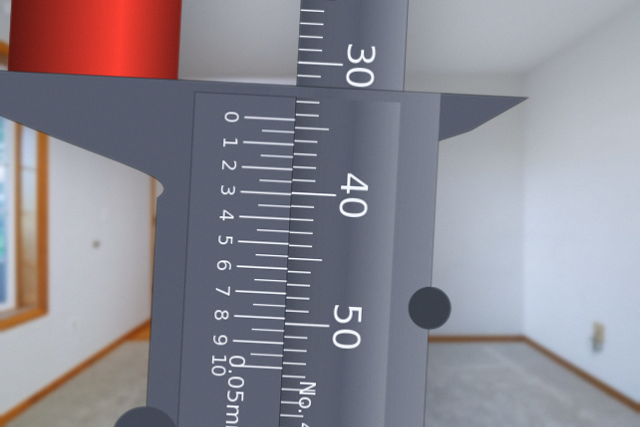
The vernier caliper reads 34.4 mm
